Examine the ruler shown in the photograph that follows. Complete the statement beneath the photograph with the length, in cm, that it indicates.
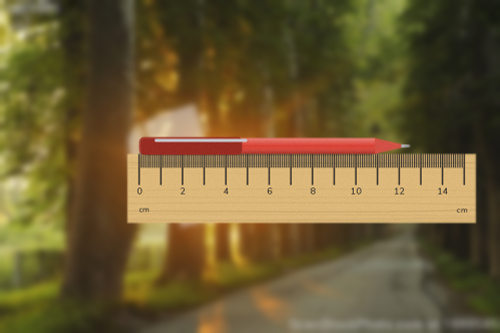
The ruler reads 12.5 cm
